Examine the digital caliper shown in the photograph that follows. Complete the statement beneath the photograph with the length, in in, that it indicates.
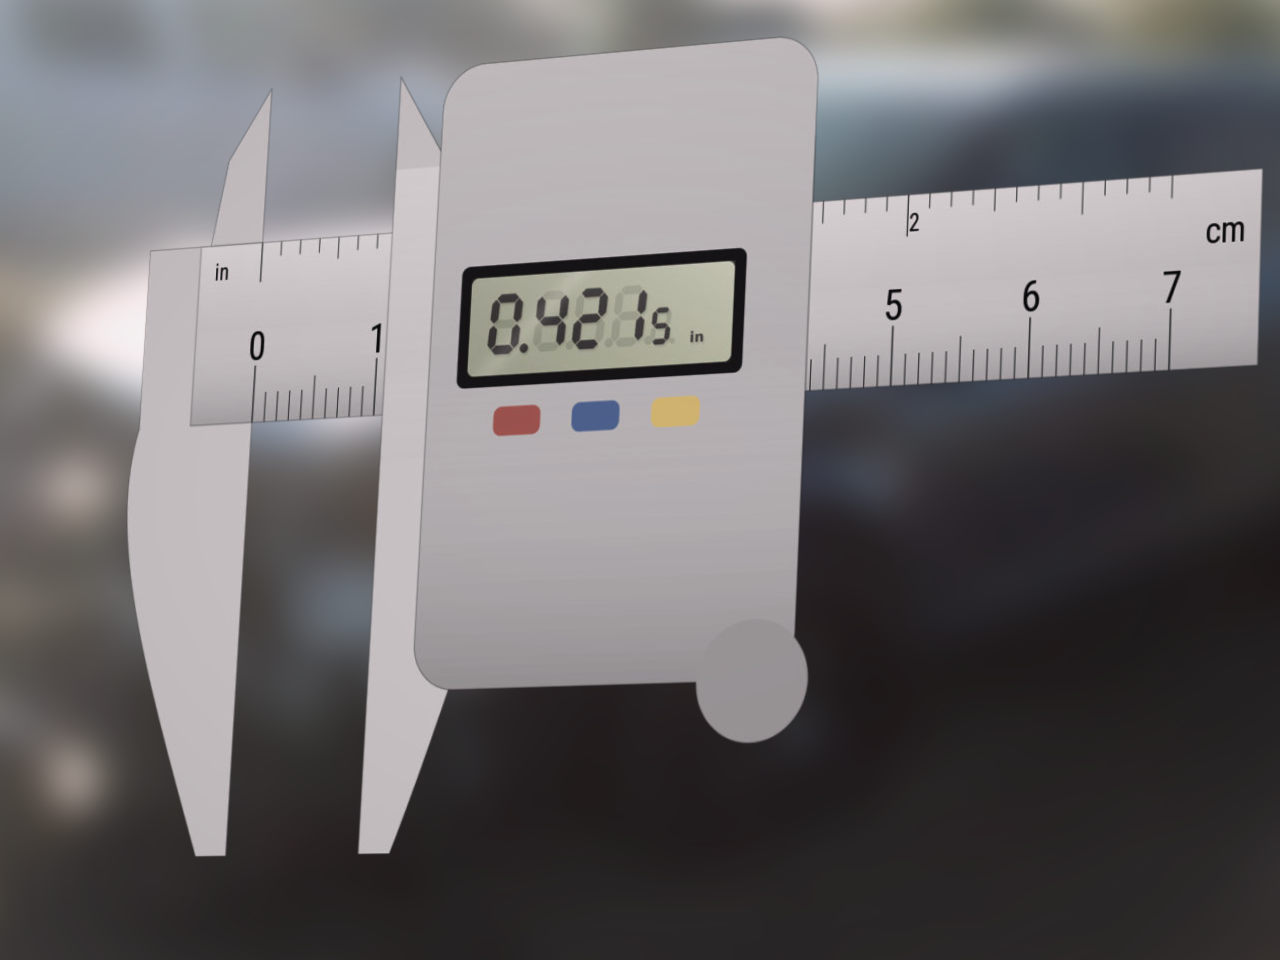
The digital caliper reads 0.4215 in
